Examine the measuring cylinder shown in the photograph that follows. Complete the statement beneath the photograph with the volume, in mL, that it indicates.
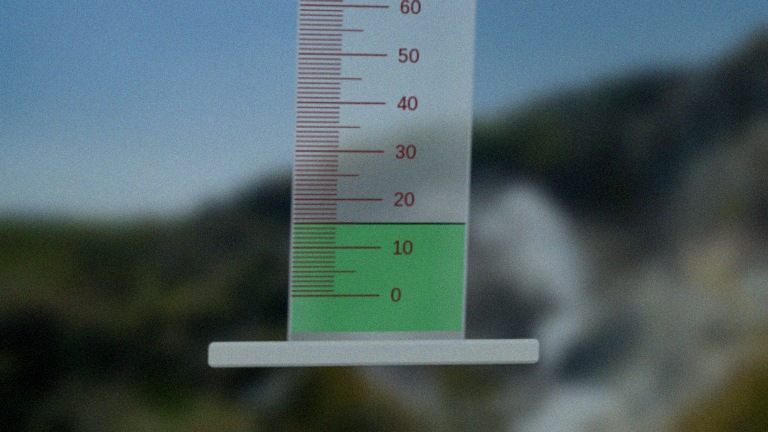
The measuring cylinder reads 15 mL
